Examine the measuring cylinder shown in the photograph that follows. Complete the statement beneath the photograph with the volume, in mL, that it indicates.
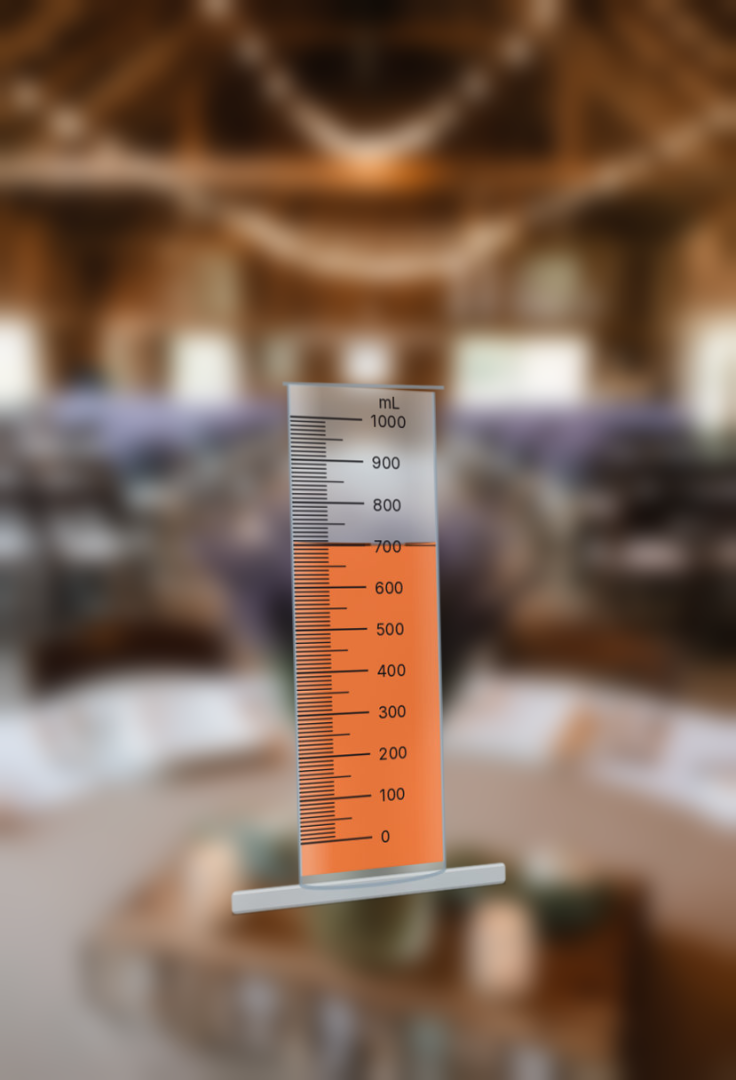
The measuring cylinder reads 700 mL
